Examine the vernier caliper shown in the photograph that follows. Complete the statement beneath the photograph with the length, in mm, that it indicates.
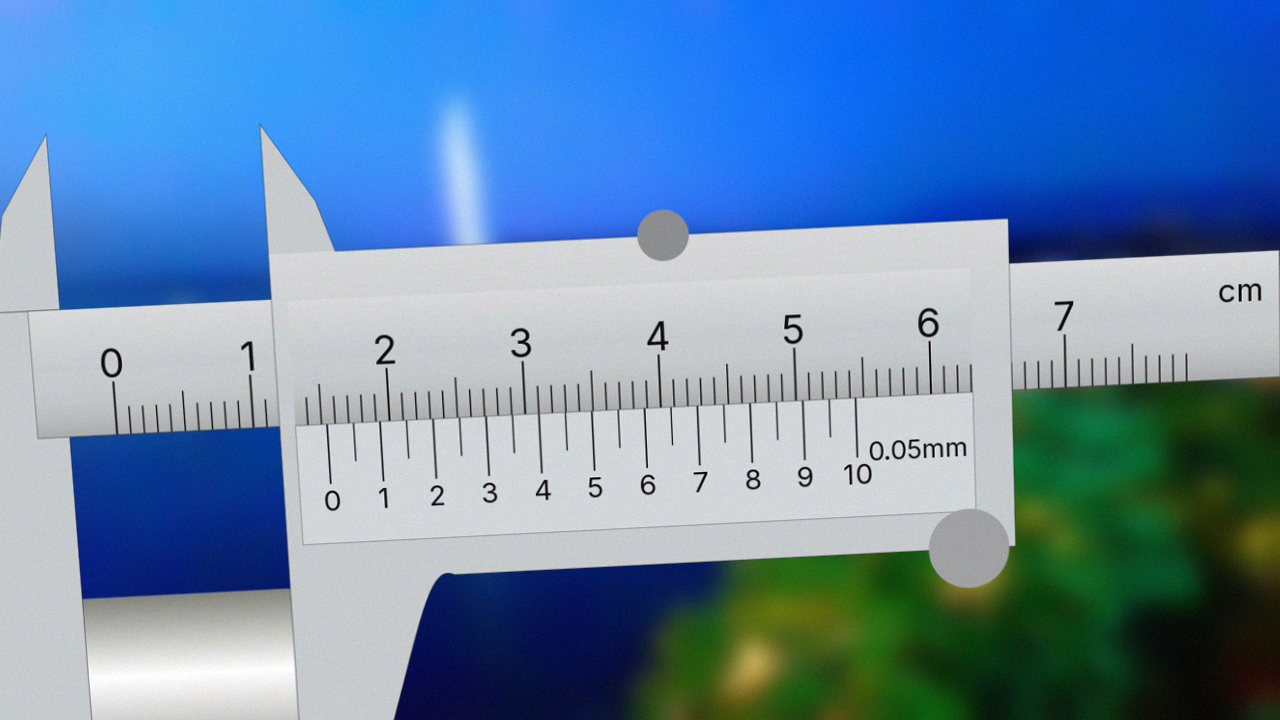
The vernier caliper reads 15.4 mm
